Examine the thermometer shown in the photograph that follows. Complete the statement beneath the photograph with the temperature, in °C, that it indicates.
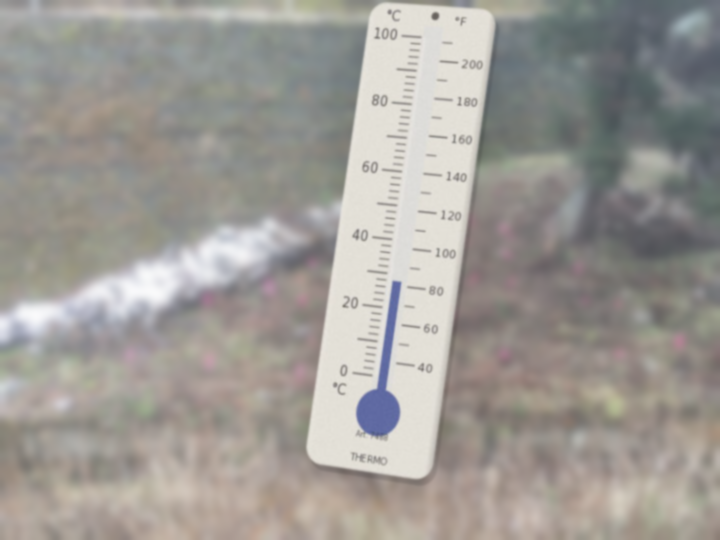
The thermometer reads 28 °C
